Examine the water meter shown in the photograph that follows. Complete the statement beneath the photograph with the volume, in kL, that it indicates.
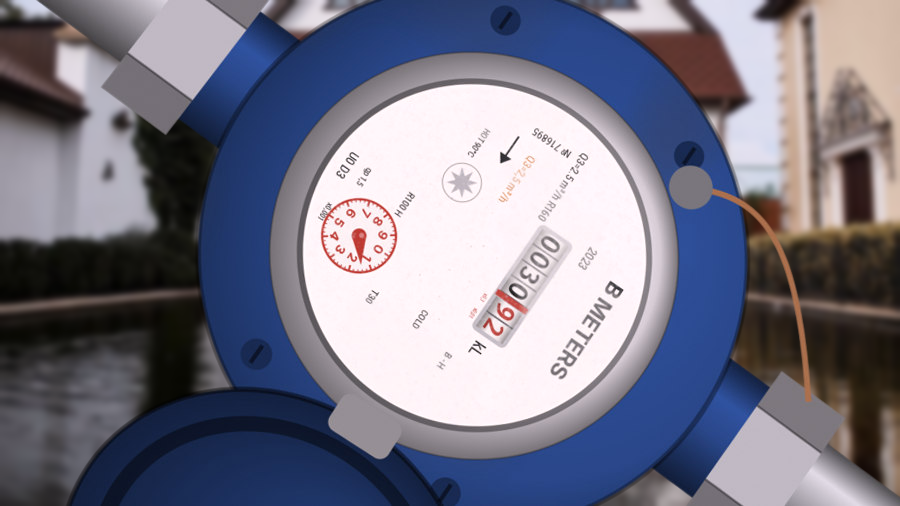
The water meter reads 30.921 kL
